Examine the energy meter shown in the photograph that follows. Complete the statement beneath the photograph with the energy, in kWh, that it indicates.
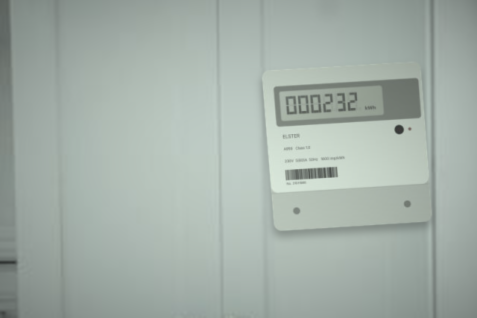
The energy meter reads 232 kWh
